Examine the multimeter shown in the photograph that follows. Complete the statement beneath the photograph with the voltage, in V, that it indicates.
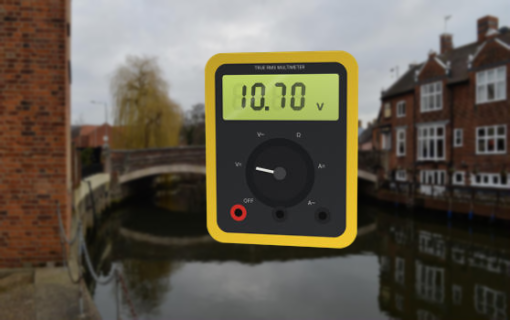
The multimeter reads 10.70 V
